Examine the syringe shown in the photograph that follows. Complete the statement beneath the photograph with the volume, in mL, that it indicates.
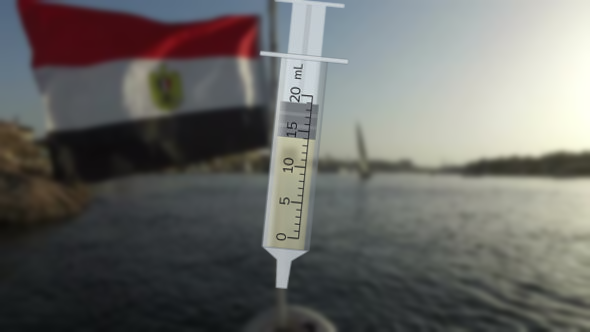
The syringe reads 14 mL
